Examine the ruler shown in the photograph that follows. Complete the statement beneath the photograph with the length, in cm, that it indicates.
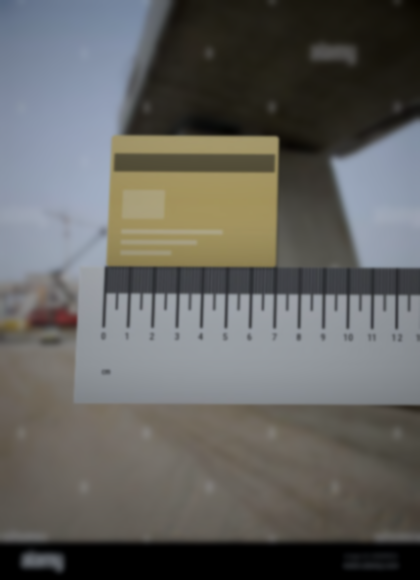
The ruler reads 7 cm
